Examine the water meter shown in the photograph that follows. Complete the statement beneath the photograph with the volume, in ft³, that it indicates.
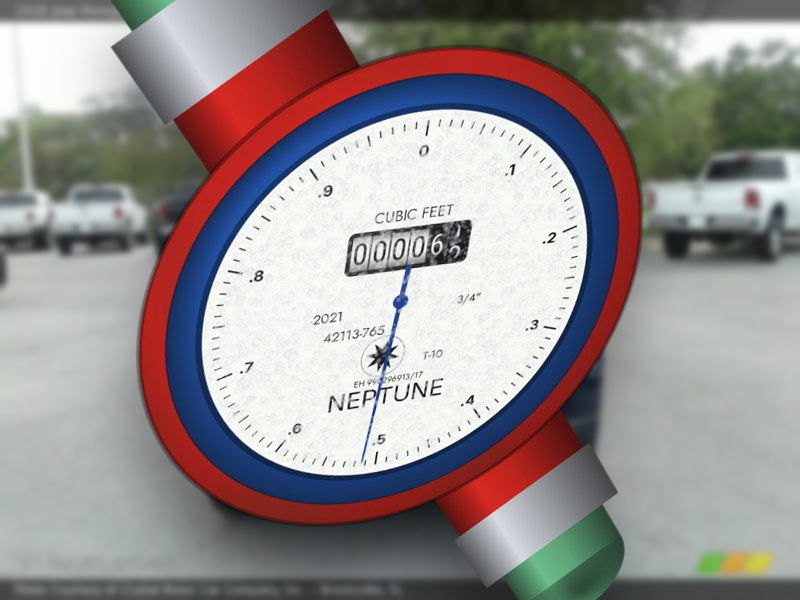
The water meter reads 61.51 ft³
